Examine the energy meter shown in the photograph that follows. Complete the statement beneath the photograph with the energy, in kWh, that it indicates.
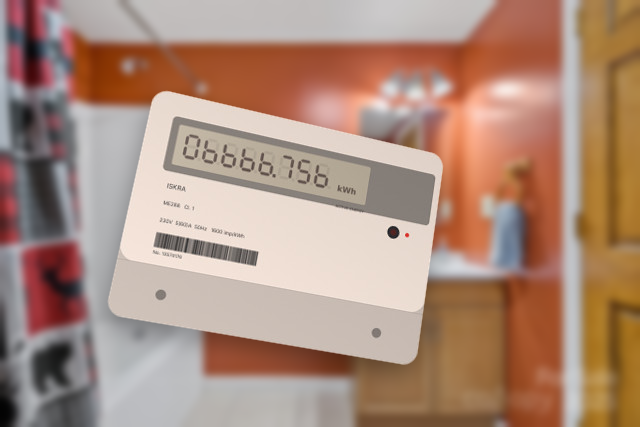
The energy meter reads 6666.756 kWh
